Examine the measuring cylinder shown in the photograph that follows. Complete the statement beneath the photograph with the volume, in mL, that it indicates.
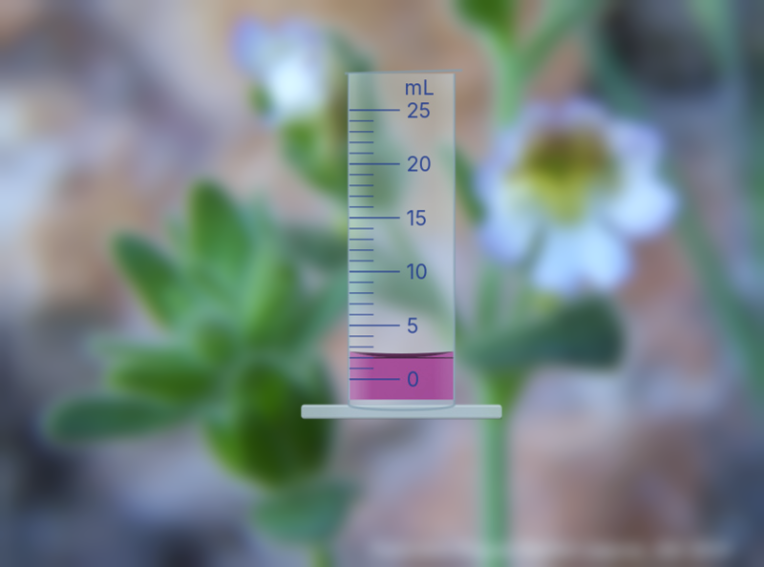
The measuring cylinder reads 2 mL
